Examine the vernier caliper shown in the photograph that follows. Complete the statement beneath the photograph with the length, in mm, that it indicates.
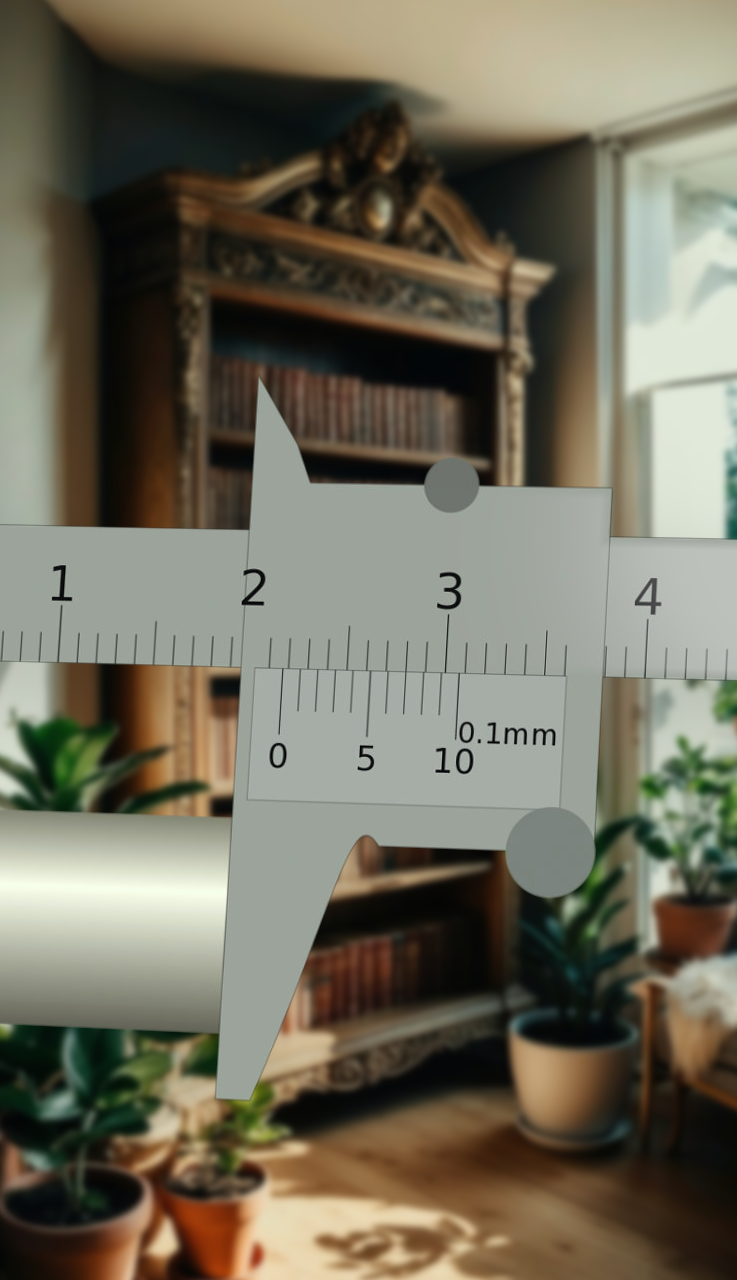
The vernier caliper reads 21.7 mm
